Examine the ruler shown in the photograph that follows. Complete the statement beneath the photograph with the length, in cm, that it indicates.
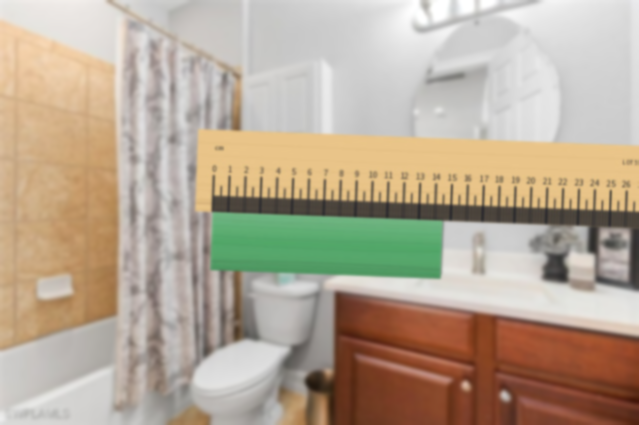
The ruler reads 14.5 cm
